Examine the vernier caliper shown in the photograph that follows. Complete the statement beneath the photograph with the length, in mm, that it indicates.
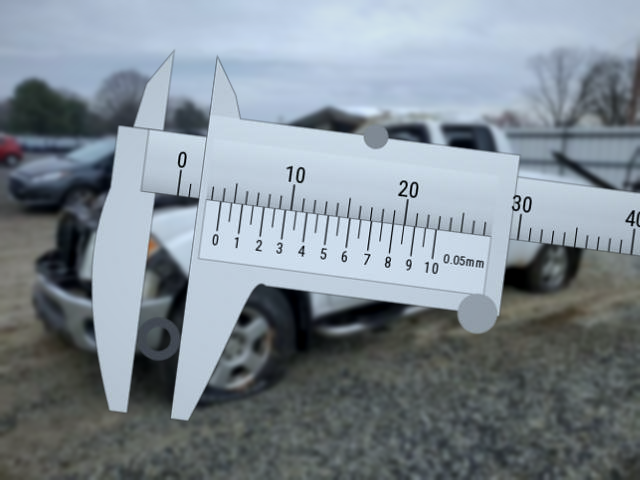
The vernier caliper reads 3.8 mm
